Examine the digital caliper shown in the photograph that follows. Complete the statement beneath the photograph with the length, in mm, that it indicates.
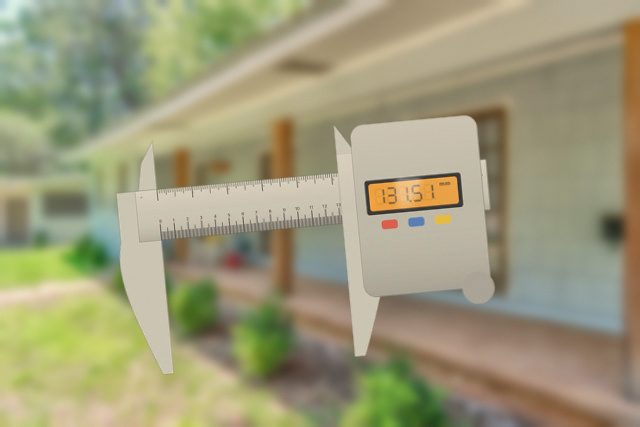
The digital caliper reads 131.51 mm
